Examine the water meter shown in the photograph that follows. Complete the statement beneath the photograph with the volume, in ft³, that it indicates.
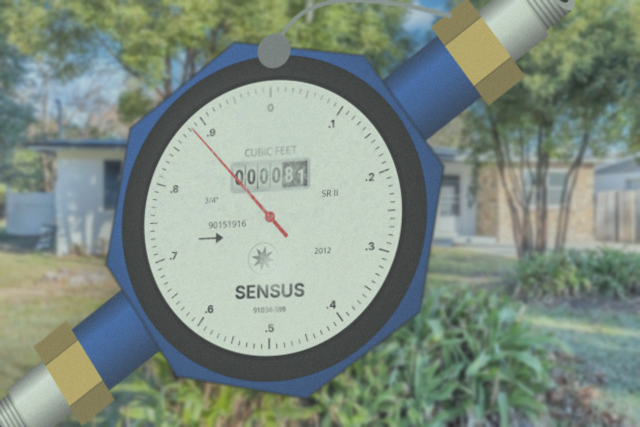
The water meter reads 80.88 ft³
